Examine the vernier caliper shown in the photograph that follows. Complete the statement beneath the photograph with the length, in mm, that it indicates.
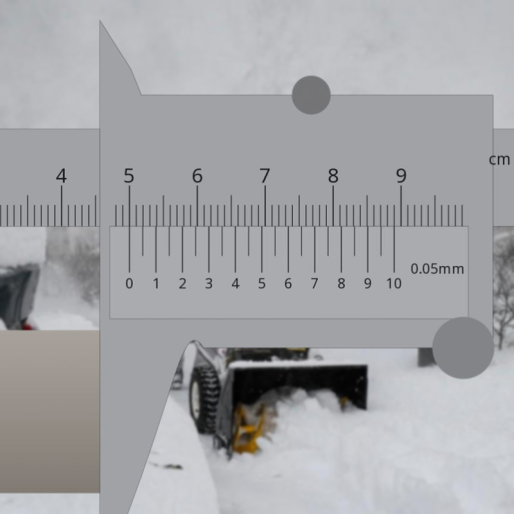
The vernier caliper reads 50.0 mm
